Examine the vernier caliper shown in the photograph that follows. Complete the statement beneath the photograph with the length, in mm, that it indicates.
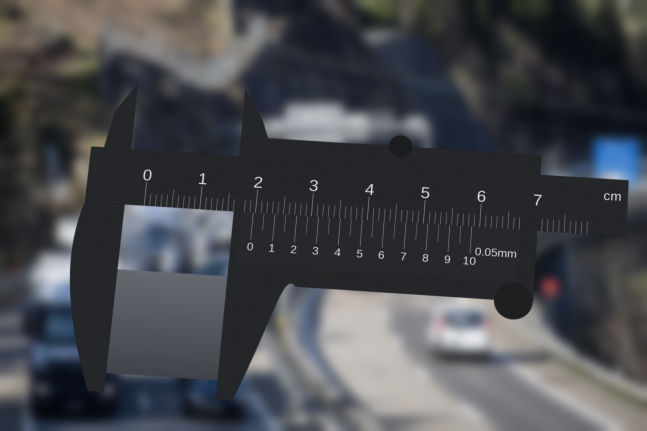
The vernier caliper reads 19.6 mm
